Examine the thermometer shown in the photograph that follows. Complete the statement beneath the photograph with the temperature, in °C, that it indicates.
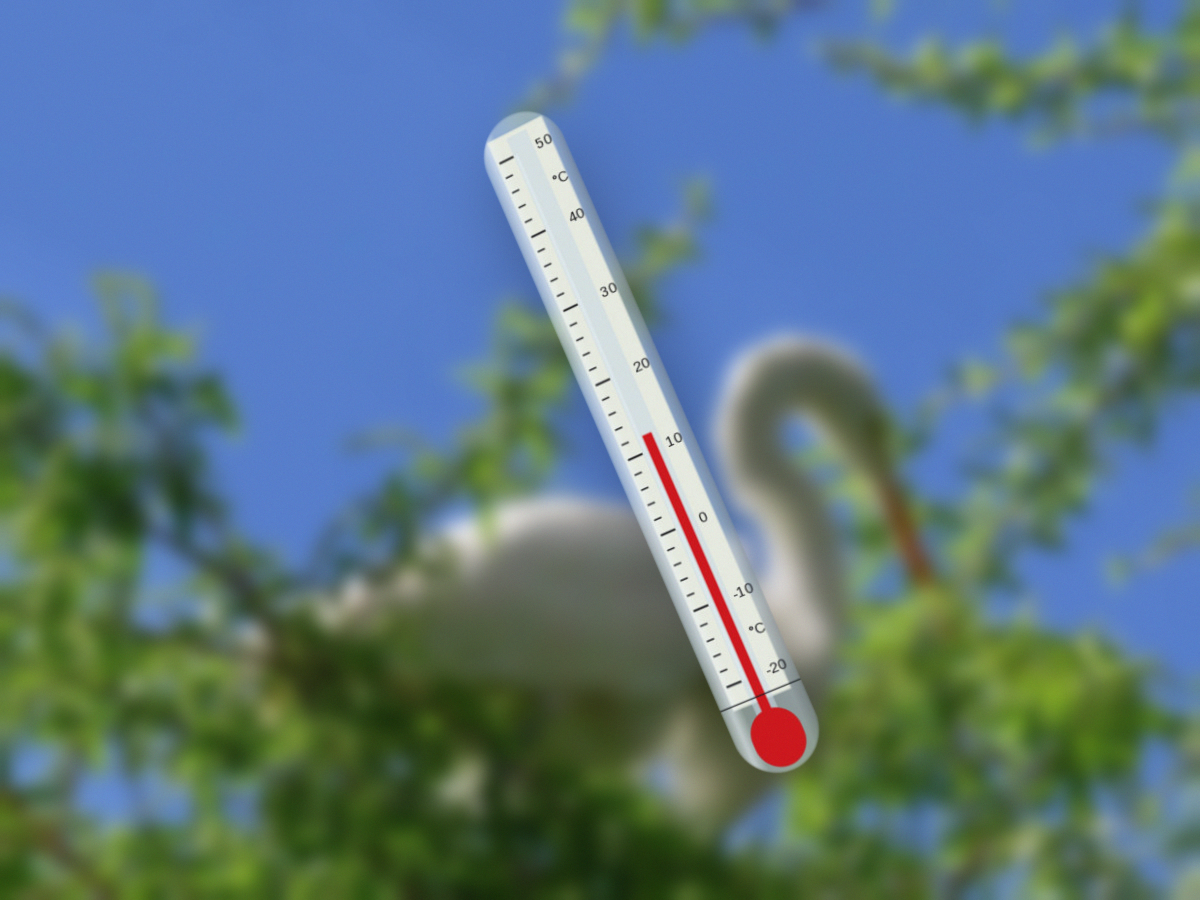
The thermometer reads 12 °C
